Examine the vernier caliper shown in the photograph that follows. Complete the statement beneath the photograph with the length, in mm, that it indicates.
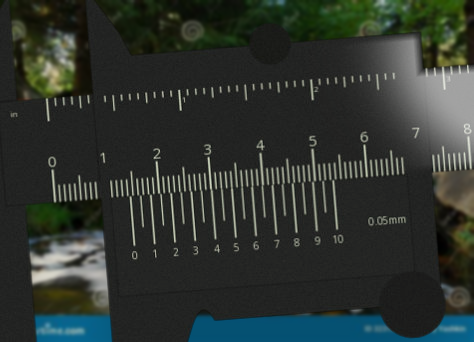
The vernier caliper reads 14.5 mm
